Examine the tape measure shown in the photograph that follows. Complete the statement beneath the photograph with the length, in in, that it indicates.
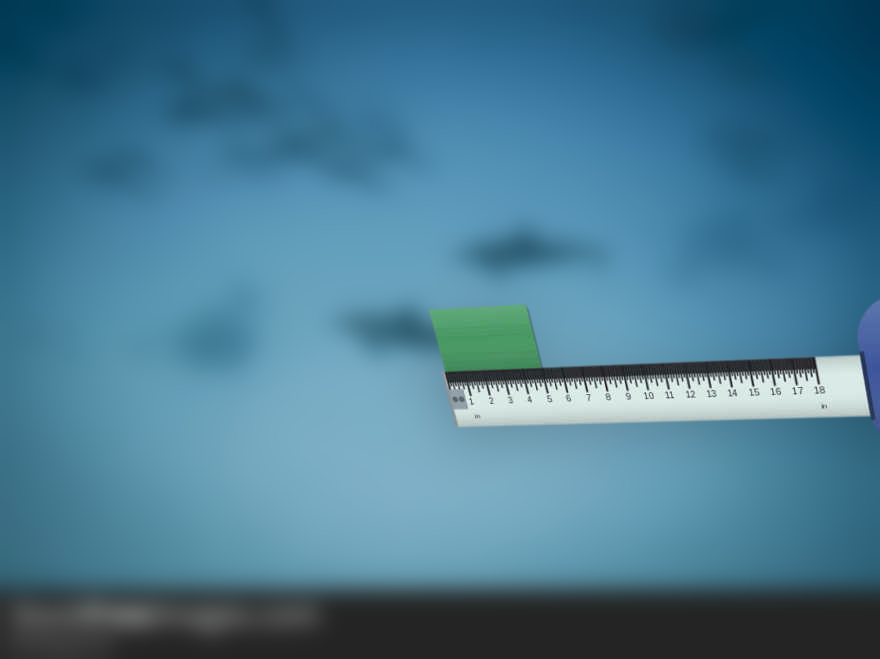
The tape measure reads 5 in
